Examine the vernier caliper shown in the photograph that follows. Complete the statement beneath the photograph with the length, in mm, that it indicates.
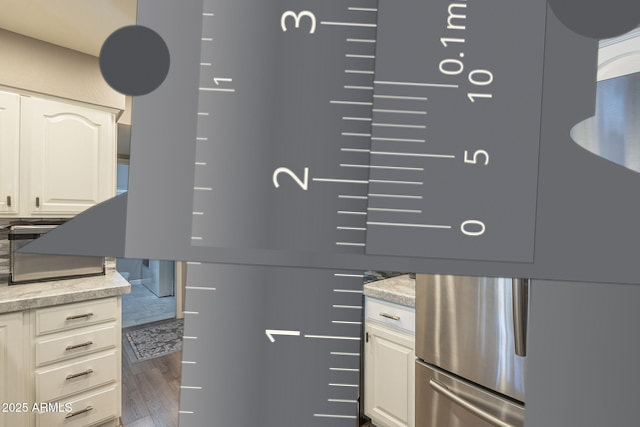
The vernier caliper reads 17.4 mm
